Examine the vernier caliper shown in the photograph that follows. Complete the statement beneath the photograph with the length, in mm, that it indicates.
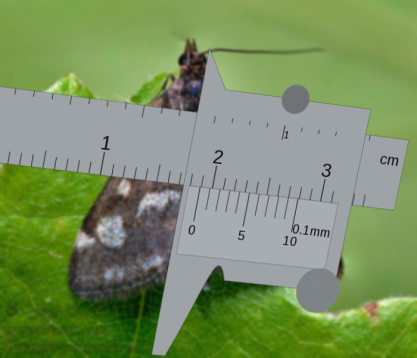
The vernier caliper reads 18.9 mm
